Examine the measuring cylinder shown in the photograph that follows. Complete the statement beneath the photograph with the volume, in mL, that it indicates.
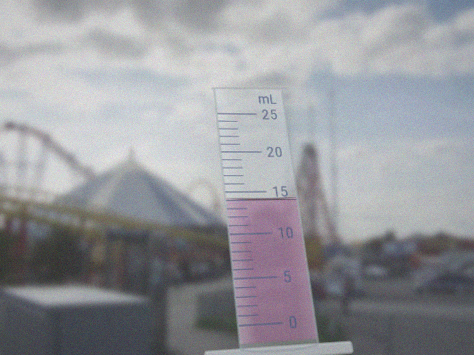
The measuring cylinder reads 14 mL
